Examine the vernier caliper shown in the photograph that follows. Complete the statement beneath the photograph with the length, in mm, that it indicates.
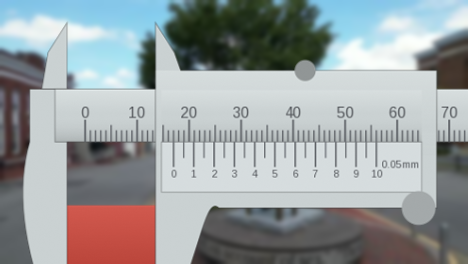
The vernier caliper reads 17.0 mm
